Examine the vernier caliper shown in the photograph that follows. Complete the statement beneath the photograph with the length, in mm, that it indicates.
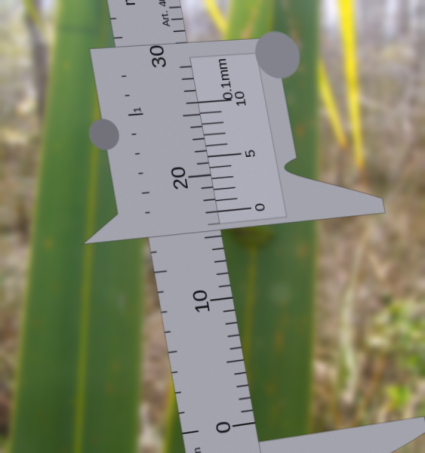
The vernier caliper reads 17.0 mm
